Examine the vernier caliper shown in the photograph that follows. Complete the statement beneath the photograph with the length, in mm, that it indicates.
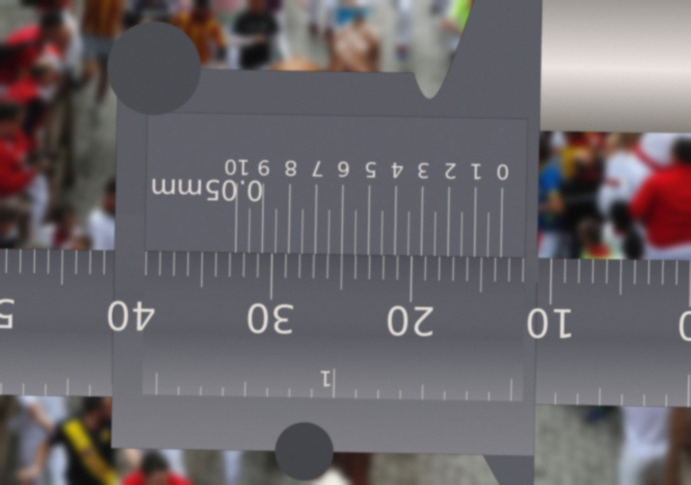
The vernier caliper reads 13.6 mm
